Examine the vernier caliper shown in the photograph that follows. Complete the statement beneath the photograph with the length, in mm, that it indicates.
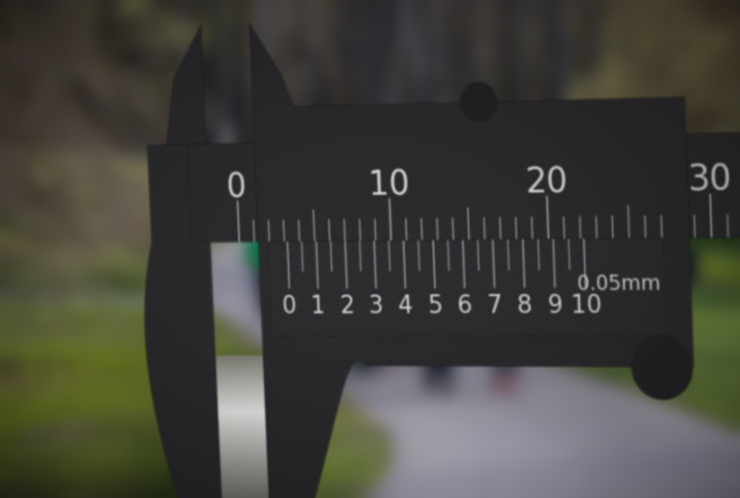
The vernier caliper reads 3.2 mm
